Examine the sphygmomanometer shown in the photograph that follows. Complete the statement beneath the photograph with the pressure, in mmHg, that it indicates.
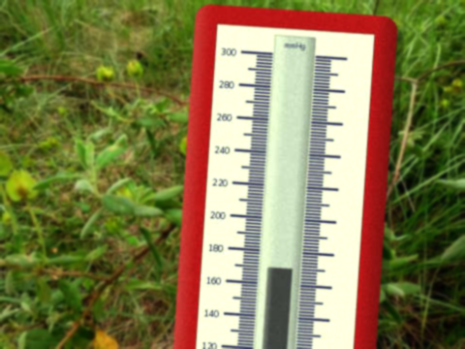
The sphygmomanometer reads 170 mmHg
